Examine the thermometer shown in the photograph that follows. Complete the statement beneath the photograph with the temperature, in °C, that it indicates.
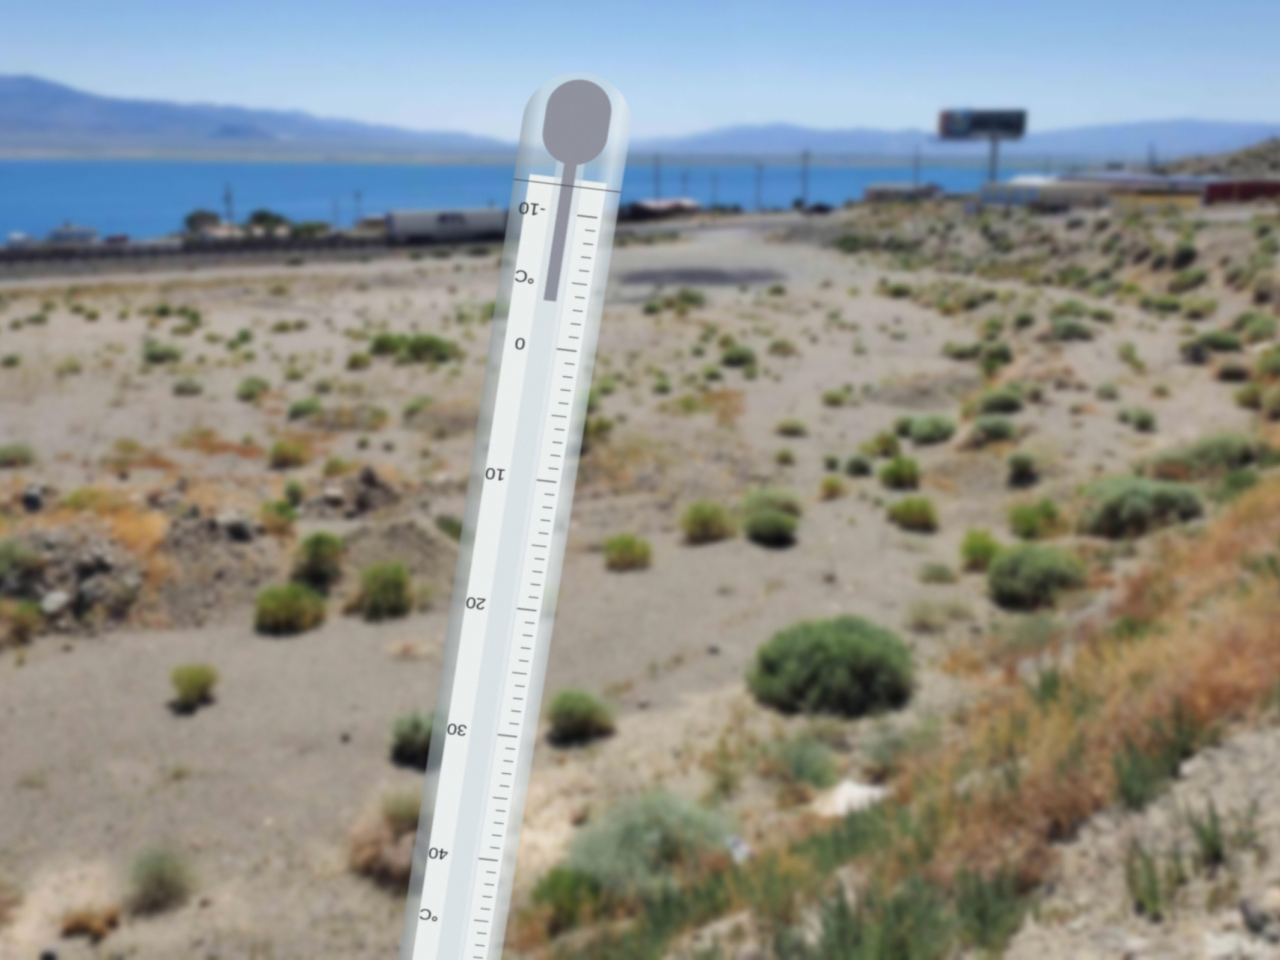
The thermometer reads -3.5 °C
